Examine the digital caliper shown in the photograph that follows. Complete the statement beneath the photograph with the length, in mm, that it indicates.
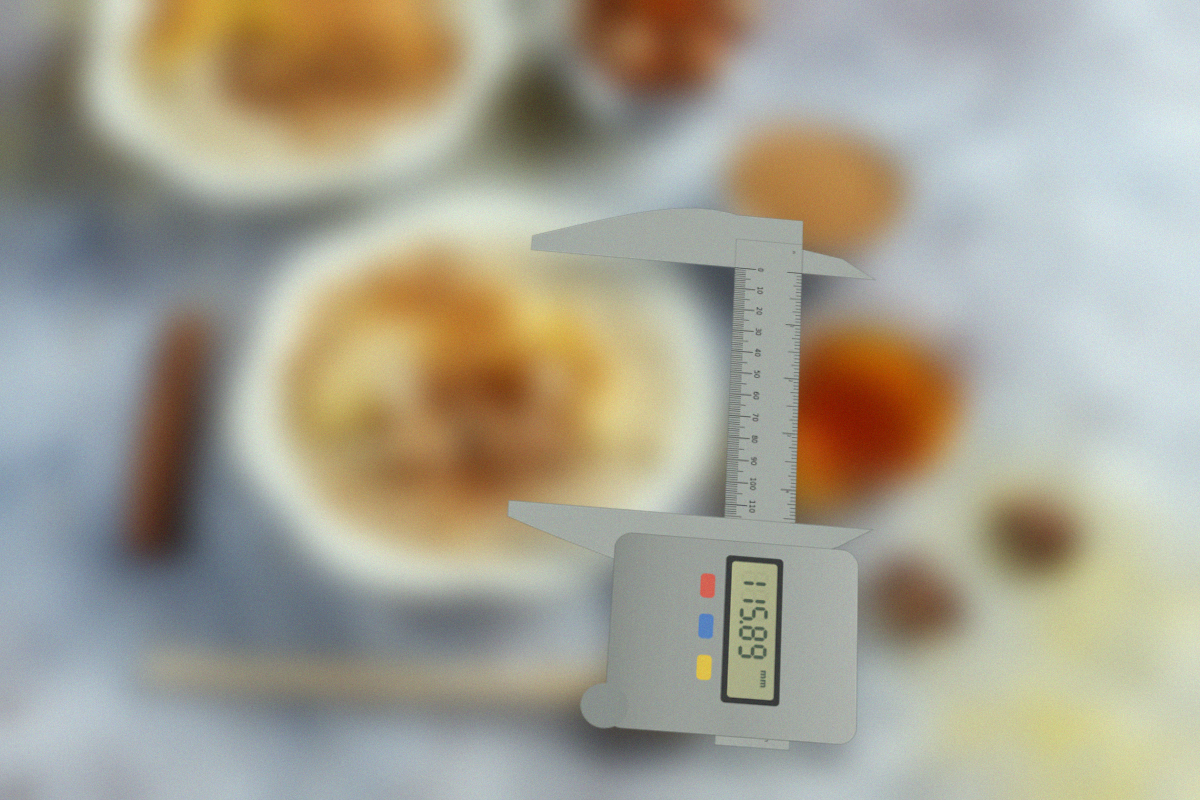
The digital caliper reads 115.89 mm
